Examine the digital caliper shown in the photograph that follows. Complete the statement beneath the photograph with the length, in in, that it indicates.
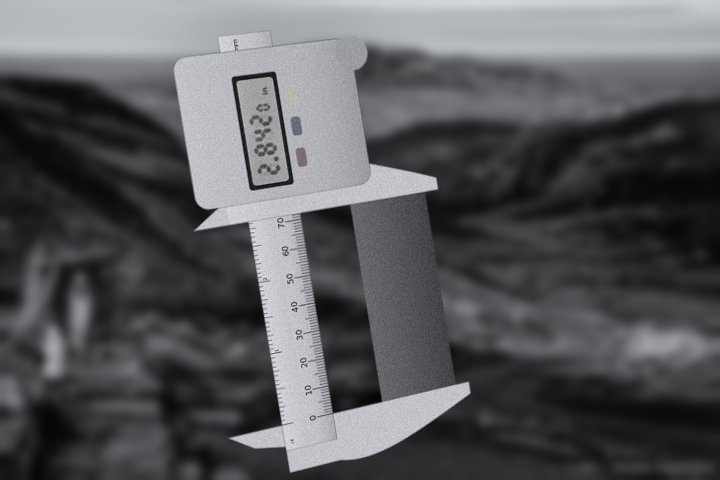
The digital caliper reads 2.8420 in
